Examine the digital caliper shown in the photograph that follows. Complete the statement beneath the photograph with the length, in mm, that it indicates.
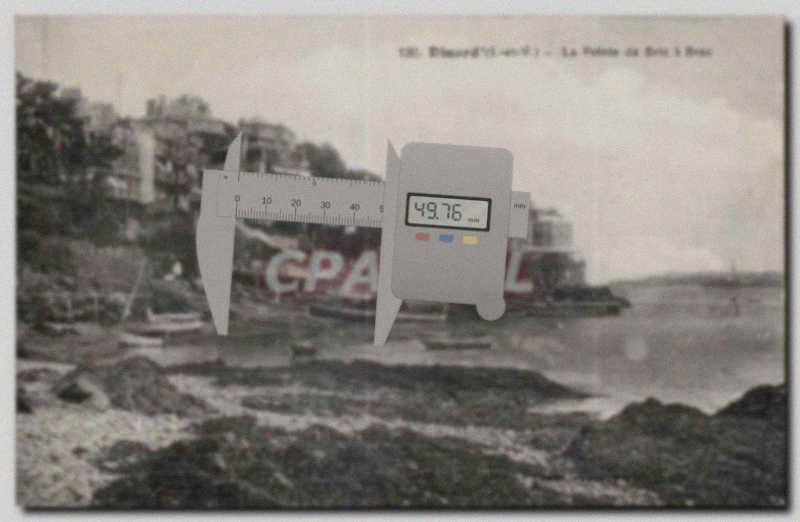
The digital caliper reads 49.76 mm
